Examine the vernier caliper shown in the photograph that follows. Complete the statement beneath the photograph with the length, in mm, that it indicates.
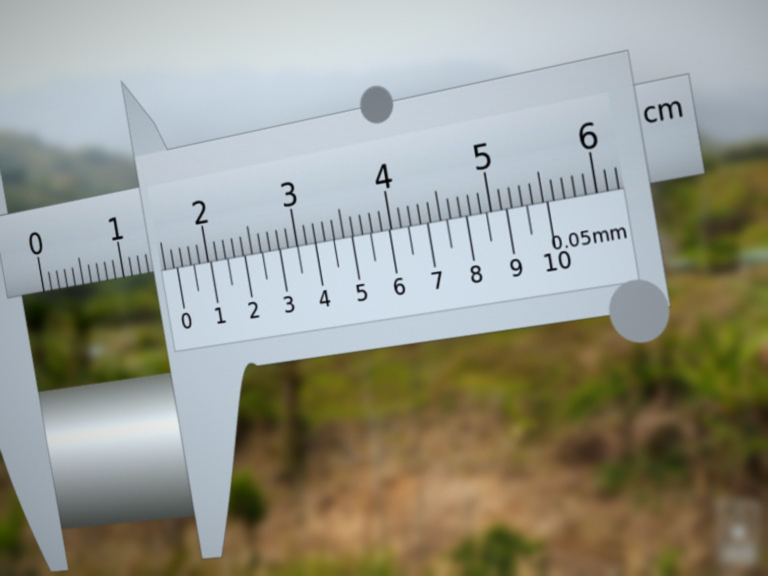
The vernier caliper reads 16.4 mm
